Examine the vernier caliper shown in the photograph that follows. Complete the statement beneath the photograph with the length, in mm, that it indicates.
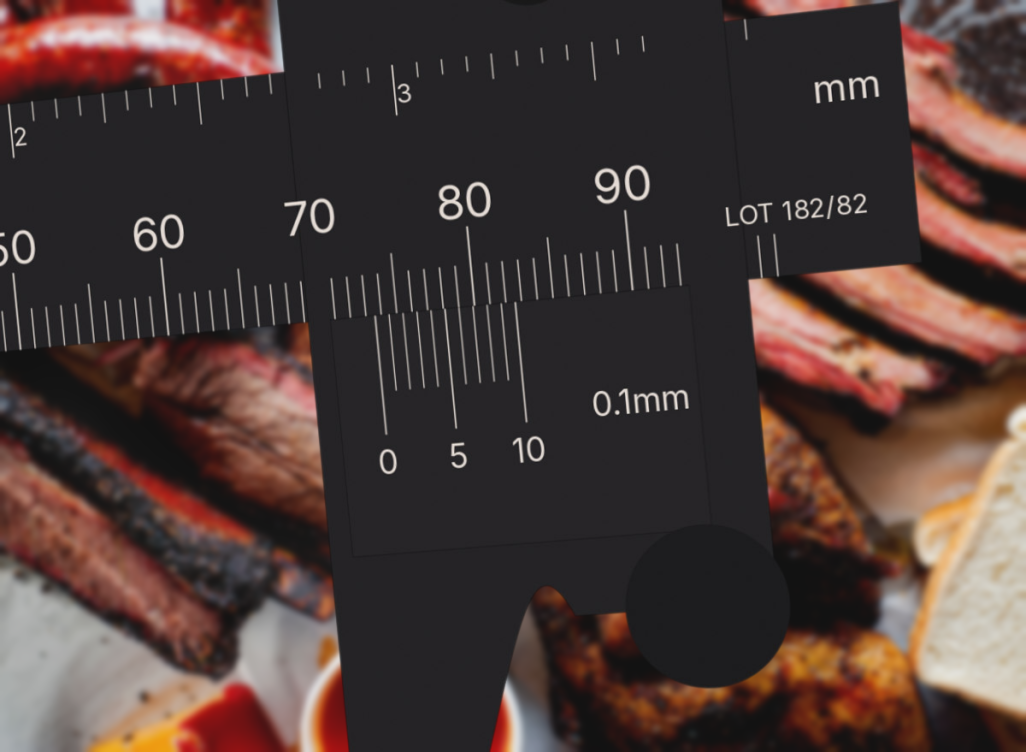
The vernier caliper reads 73.6 mm
